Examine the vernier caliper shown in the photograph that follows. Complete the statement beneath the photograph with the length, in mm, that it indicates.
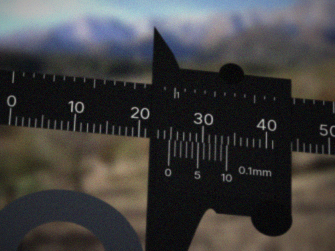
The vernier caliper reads 24.8 mm
